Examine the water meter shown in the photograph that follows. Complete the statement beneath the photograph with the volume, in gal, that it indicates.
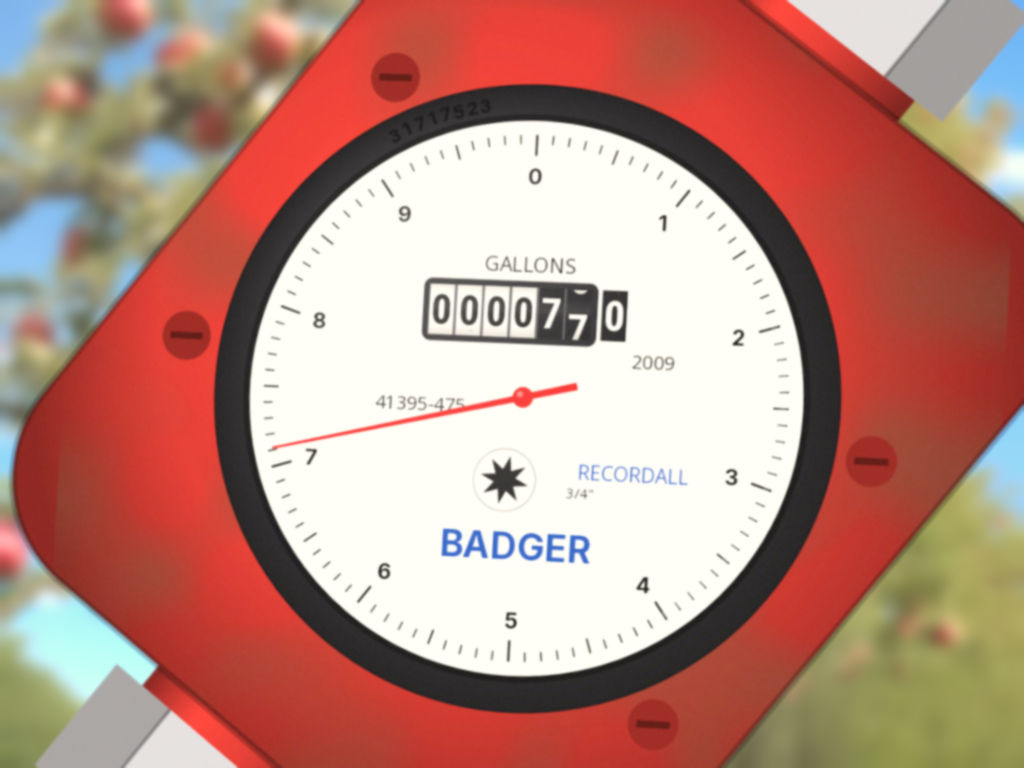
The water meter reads 767.1 gal
